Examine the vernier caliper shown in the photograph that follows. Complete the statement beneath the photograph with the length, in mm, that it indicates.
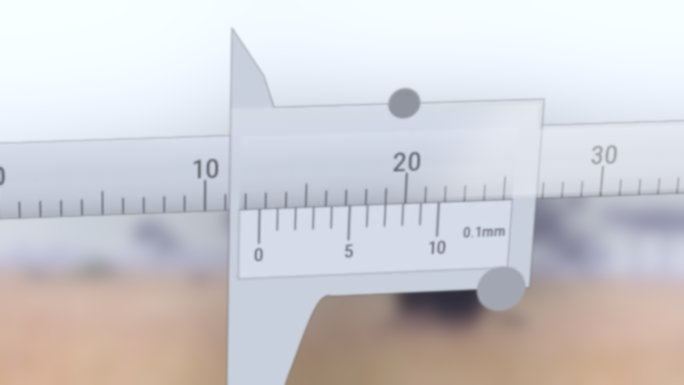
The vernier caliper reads 12.7 mm
